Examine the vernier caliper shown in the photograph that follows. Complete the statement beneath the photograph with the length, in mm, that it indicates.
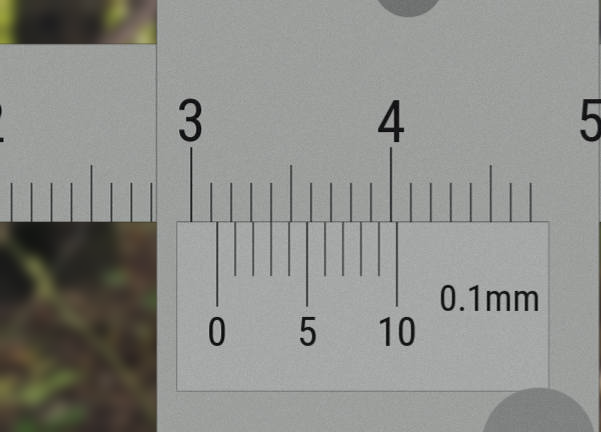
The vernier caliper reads 31.3 mm
